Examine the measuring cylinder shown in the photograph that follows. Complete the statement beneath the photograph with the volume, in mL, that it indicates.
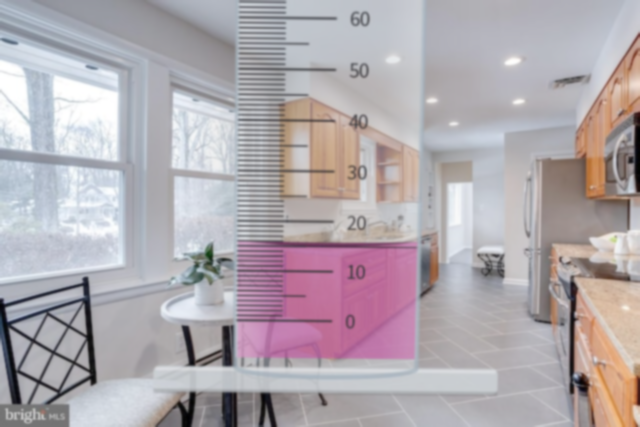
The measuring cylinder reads 15 mL
